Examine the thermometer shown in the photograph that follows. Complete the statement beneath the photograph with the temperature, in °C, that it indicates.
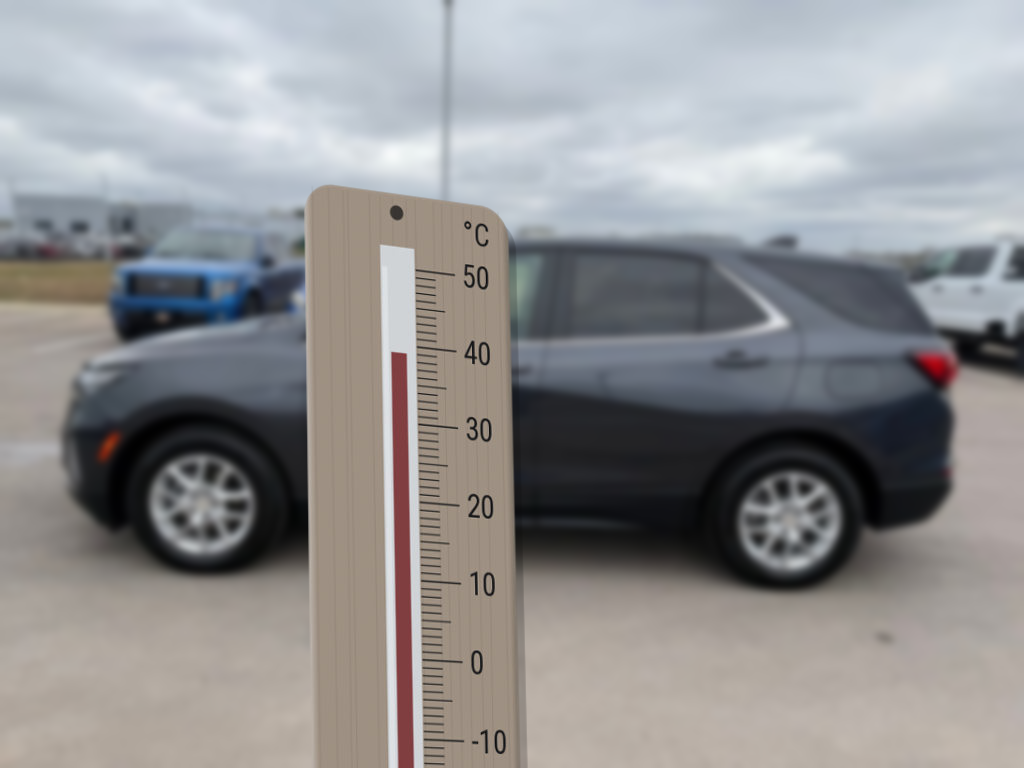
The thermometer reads 39 °C
